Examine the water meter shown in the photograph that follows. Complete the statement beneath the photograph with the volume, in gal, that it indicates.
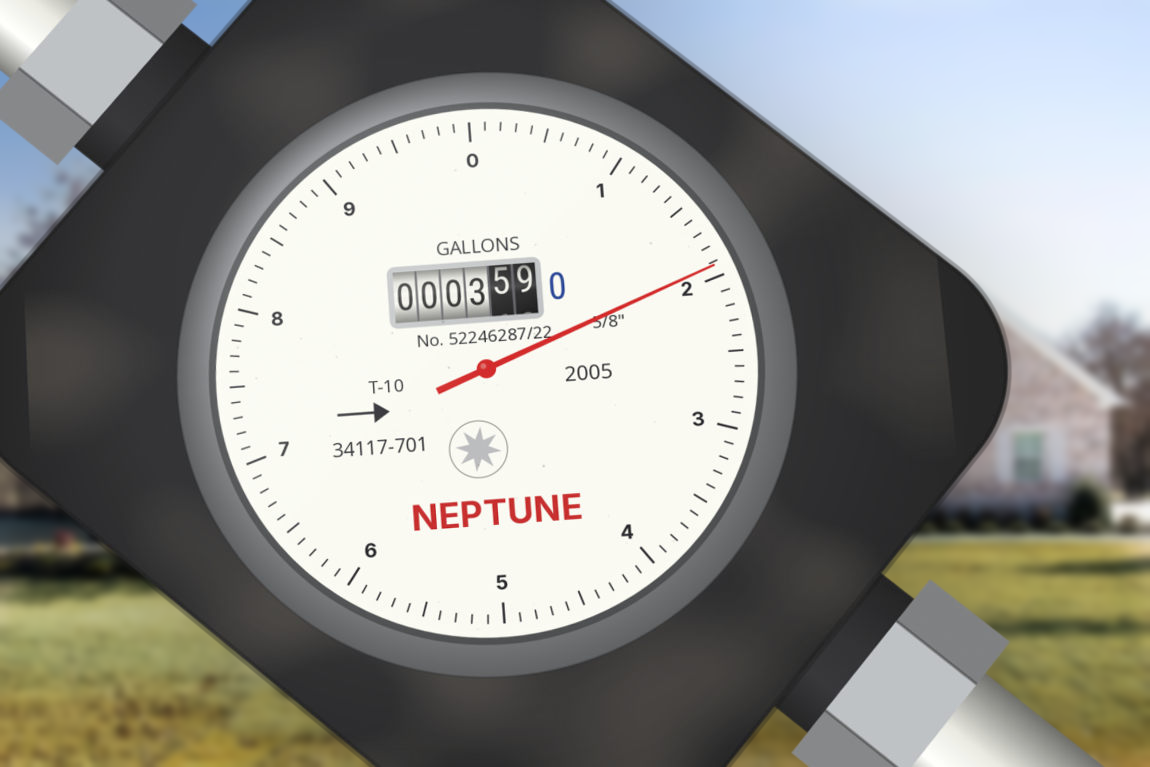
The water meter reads 3591.9 gal
